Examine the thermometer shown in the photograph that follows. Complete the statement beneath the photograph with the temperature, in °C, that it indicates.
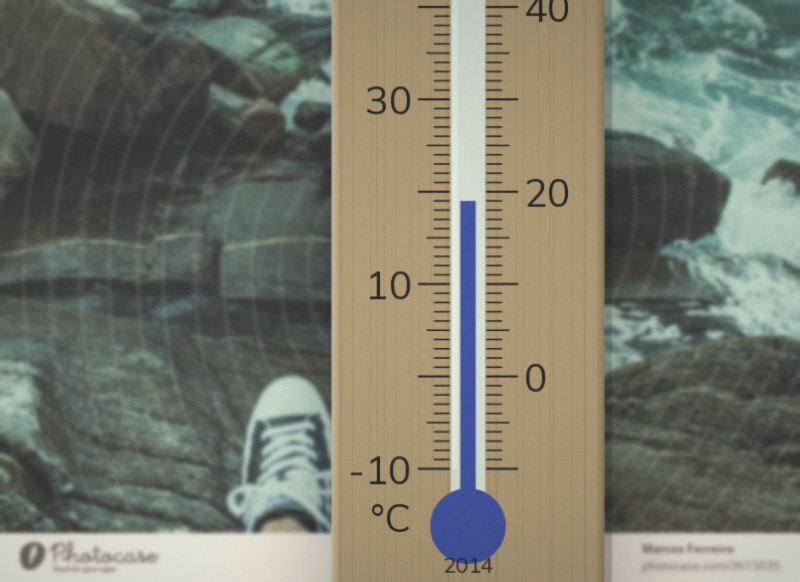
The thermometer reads 19 °C
